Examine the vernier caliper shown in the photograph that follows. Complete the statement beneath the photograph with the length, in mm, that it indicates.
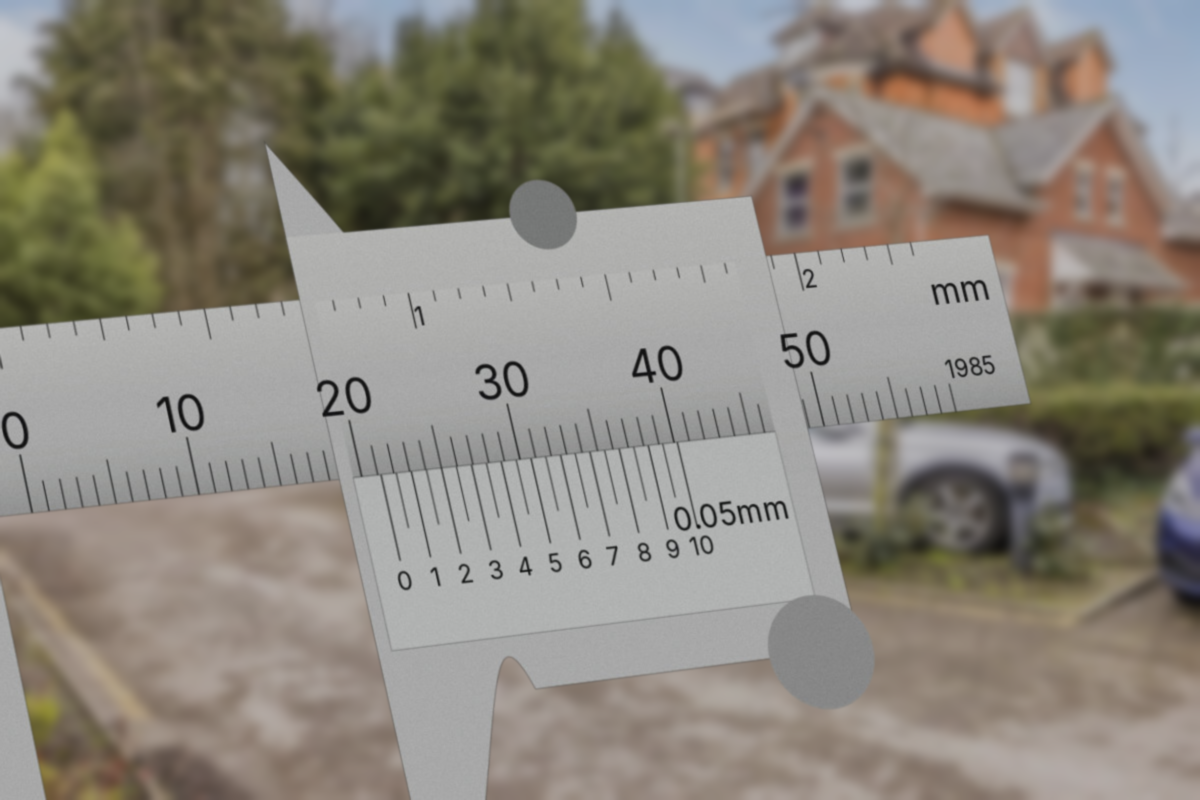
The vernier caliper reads 21.2 mm
